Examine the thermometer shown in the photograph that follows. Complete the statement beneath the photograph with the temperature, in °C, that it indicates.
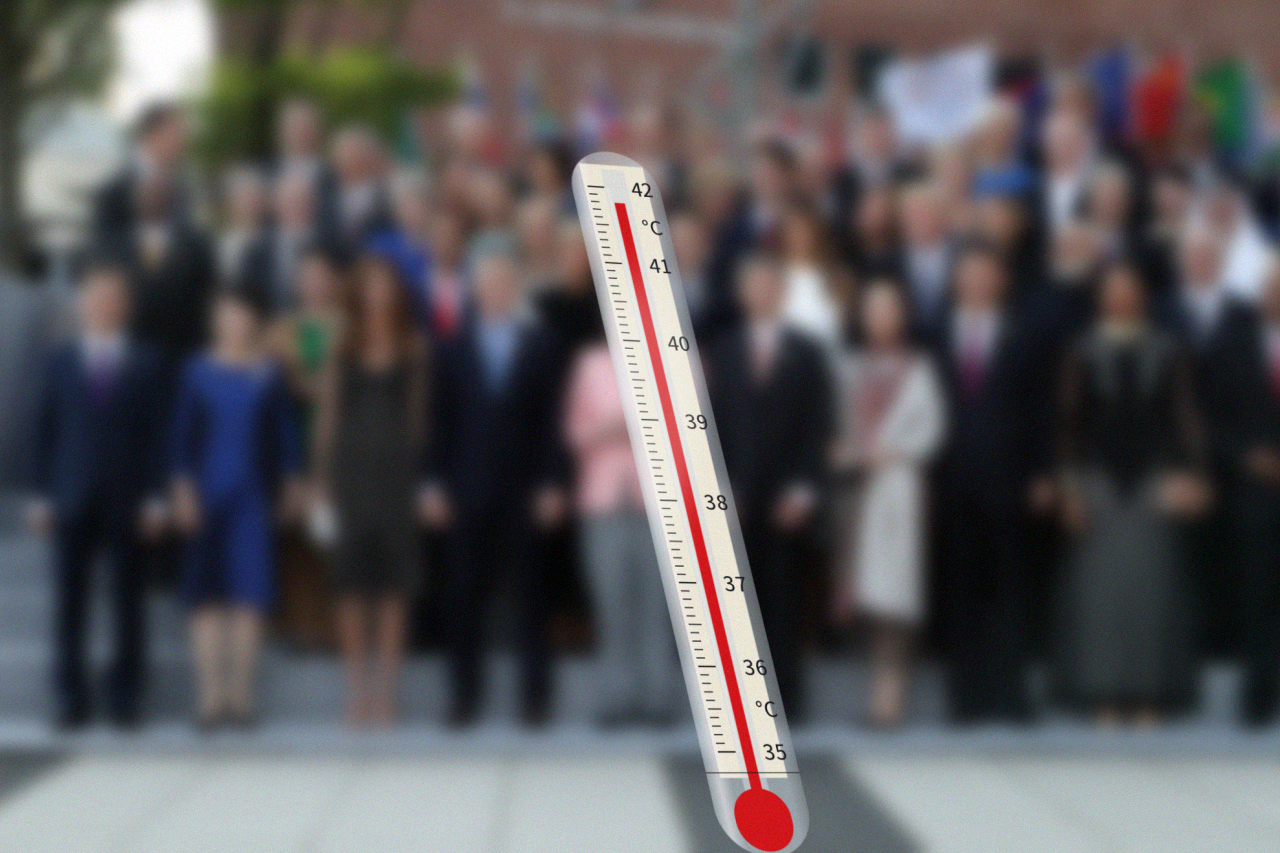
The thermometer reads 41.8 °C
